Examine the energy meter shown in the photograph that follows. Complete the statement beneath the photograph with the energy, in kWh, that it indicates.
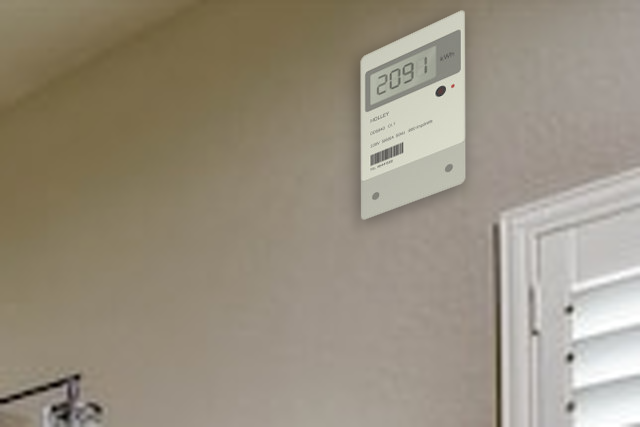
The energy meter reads 2091 kWh
